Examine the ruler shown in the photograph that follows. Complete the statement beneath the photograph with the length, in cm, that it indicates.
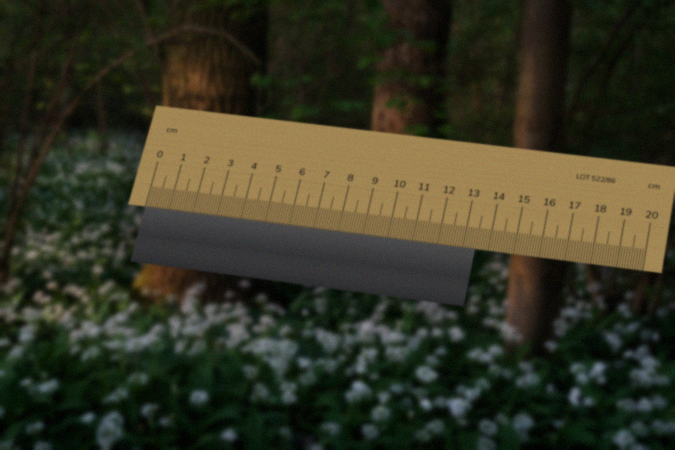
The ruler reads 13.5 cm
